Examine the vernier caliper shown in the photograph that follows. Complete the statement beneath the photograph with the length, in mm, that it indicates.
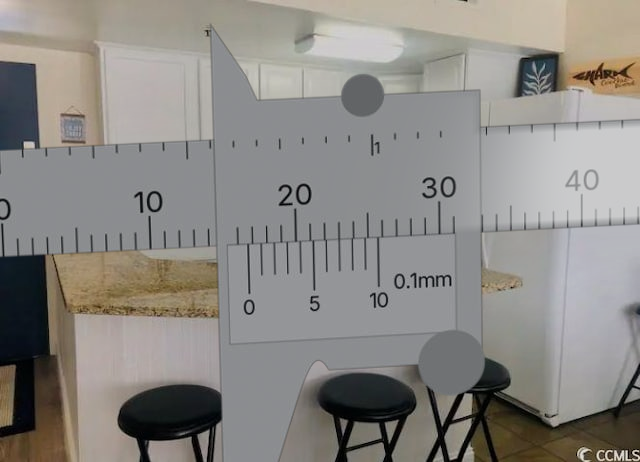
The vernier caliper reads 16.7 mm
